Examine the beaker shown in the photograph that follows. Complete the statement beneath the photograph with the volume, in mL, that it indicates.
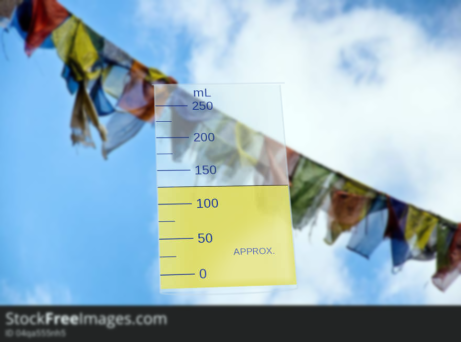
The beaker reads 125 mL
